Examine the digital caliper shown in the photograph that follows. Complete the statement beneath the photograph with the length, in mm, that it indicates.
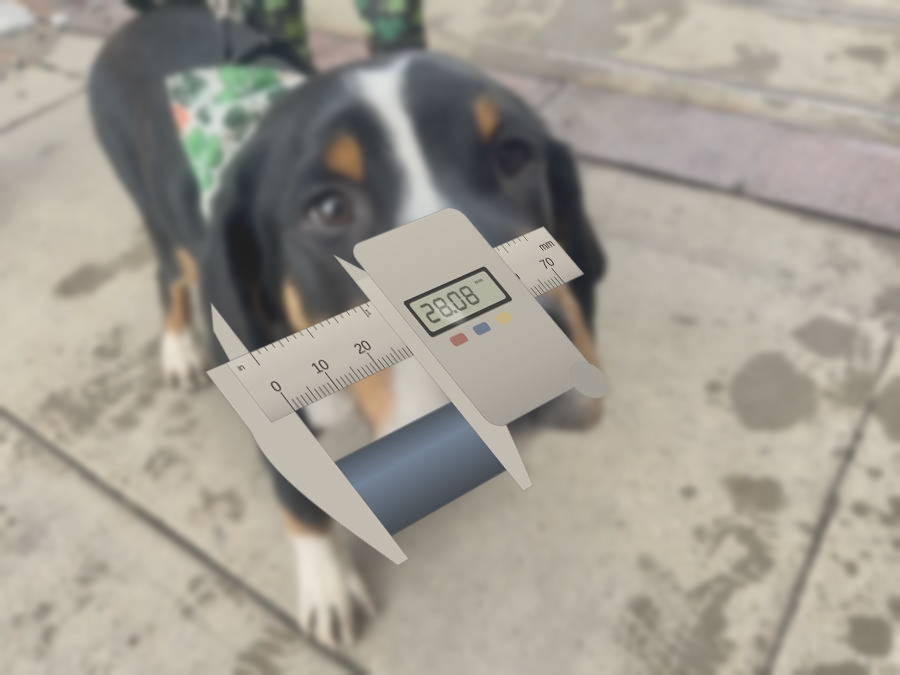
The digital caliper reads 28.08 mm
